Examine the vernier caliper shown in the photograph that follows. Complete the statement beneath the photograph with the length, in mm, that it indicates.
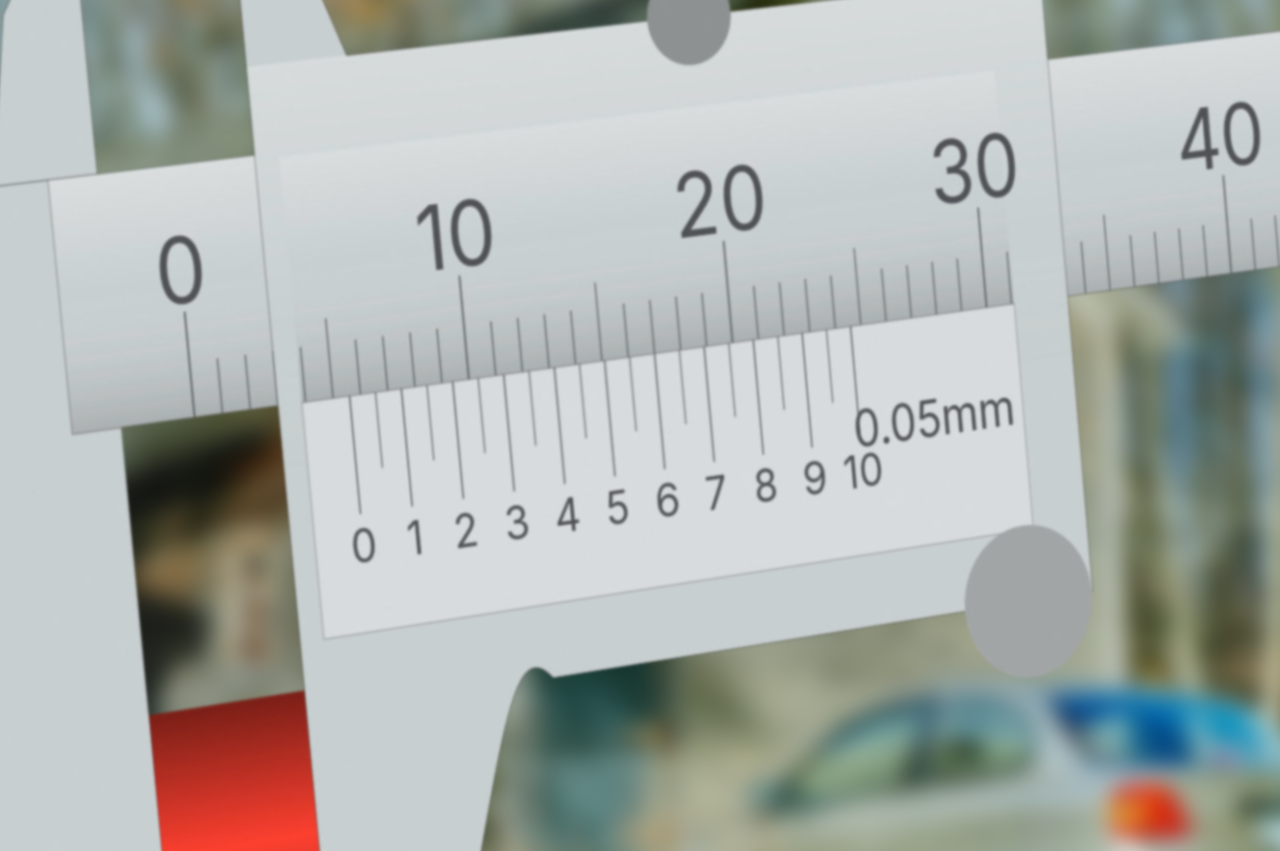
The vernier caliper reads 5.6 mm
